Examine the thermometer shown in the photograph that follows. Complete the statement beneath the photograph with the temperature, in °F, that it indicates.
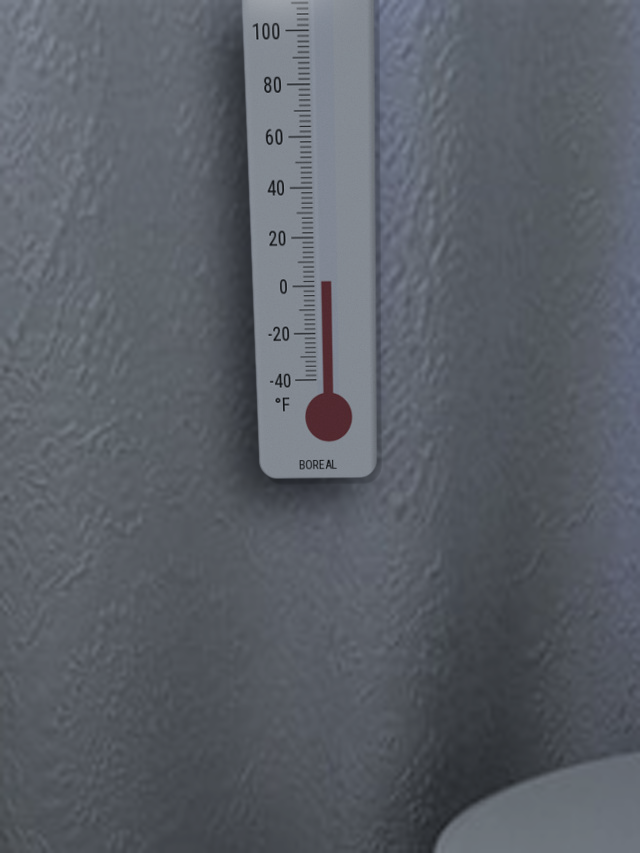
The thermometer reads 2 °F
